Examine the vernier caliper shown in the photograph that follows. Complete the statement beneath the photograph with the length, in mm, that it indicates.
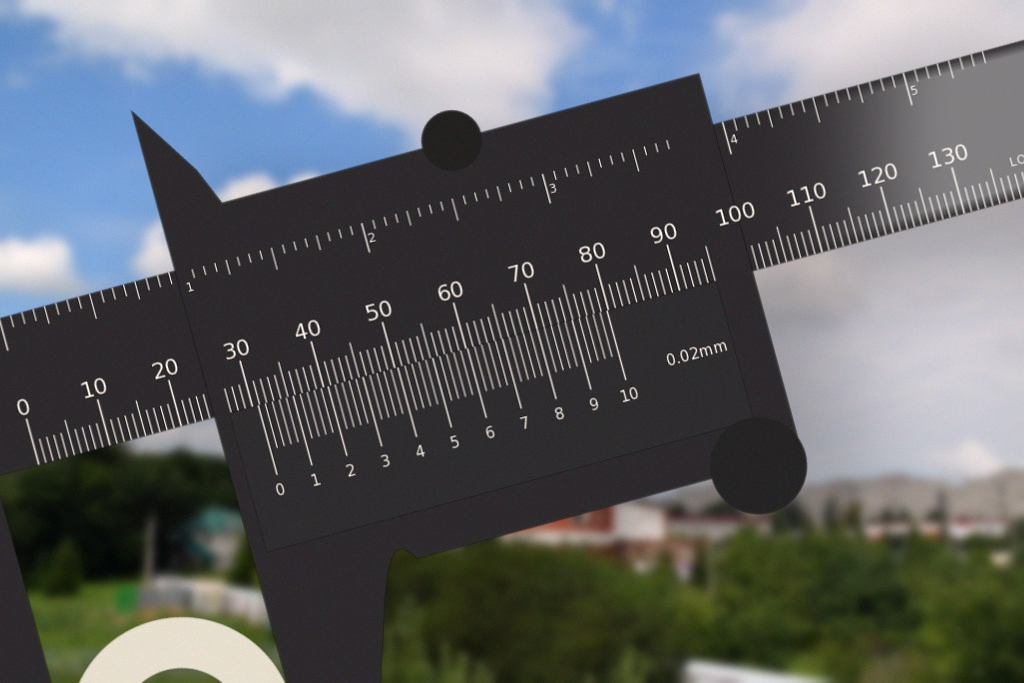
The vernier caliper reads 30.8 mm
